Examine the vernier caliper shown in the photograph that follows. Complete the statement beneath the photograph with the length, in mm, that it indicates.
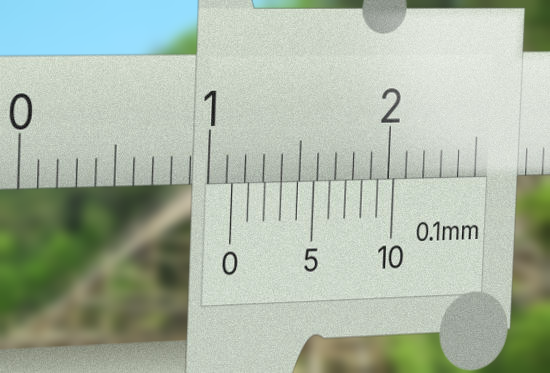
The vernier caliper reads 11.3 mm
